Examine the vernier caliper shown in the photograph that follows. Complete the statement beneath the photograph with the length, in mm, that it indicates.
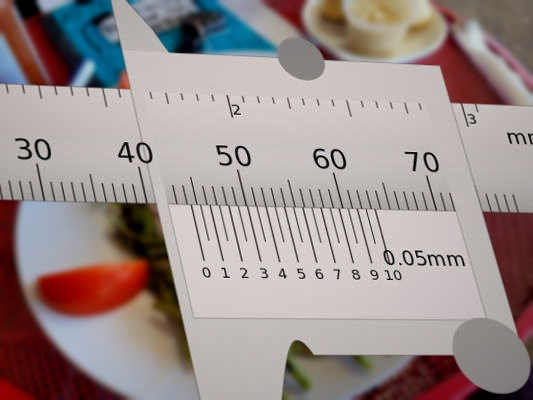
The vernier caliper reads 44.4 mm
